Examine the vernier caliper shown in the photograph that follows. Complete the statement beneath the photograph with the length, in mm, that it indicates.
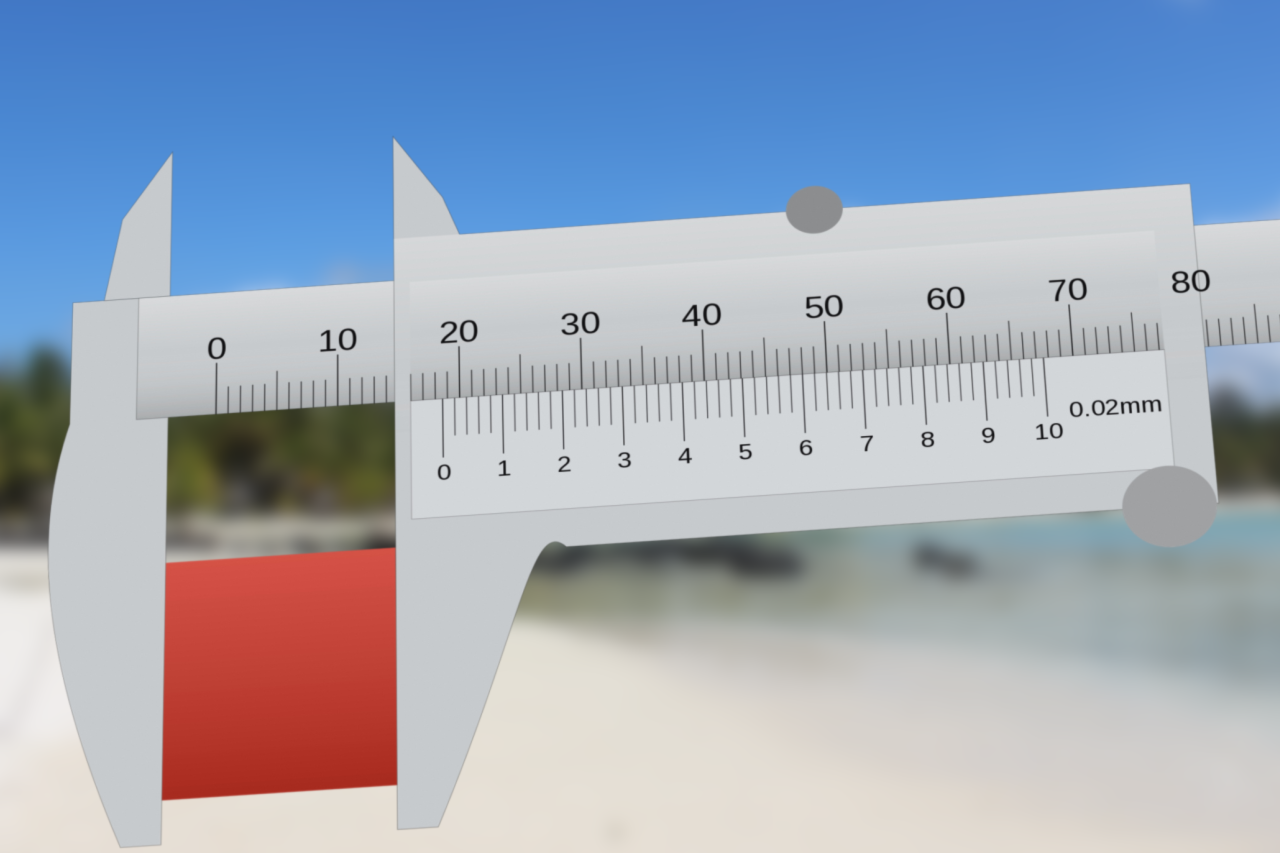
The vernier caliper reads 18.6 mm
